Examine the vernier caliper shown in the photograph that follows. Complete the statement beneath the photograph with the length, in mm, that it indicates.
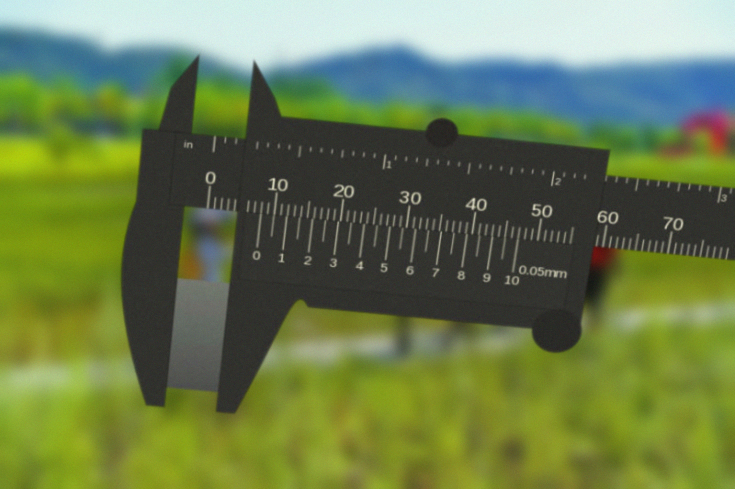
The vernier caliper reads 8.0 mm
